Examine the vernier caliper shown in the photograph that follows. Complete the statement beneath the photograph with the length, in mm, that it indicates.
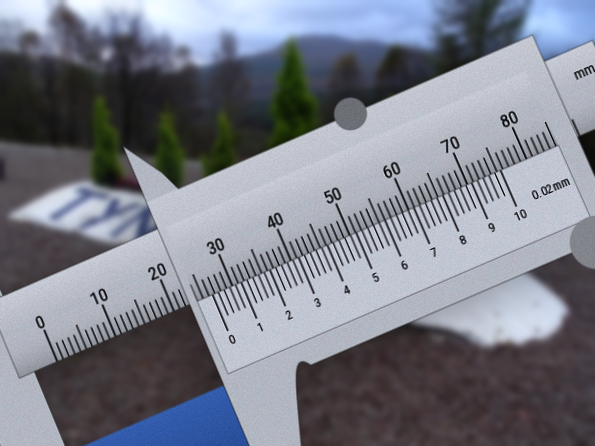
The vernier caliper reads 26.6 mm
